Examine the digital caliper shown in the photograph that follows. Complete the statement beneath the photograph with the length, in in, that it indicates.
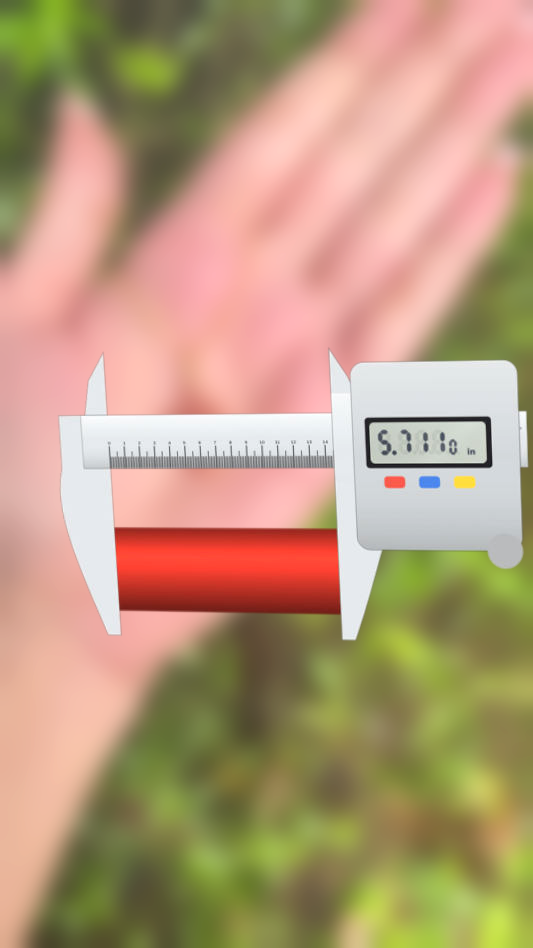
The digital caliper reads 5.7110 in
